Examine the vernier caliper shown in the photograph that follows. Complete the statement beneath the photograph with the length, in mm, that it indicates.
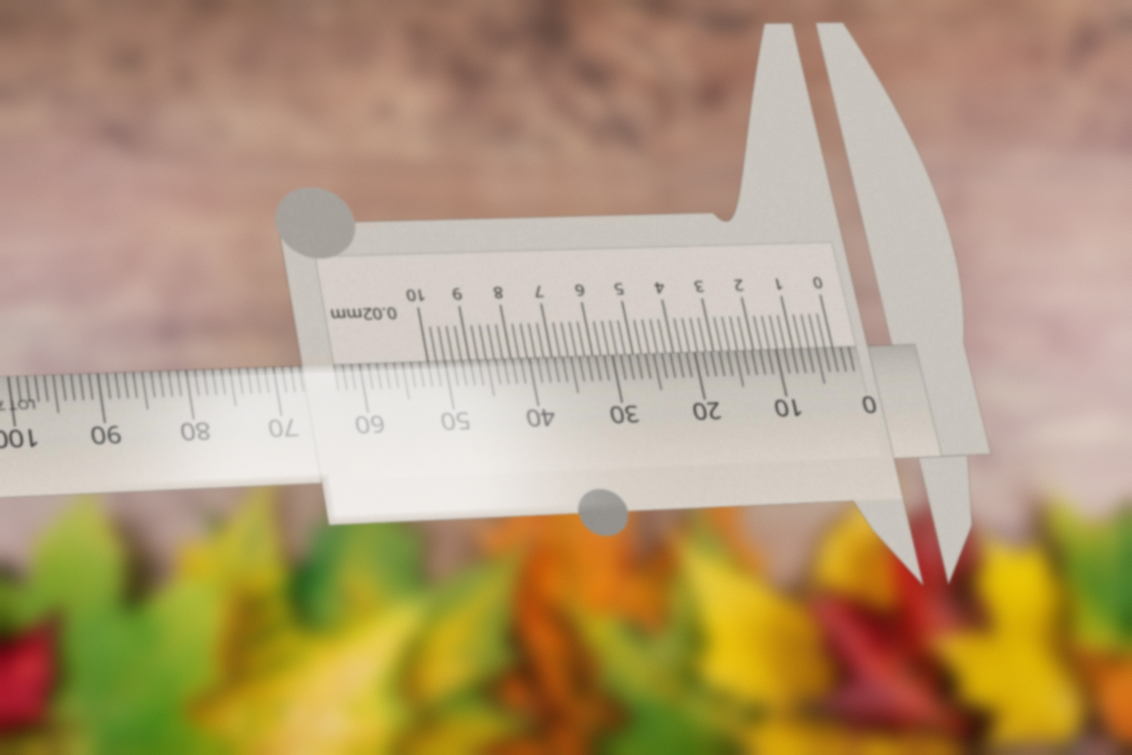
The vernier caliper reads 3.0 mm
